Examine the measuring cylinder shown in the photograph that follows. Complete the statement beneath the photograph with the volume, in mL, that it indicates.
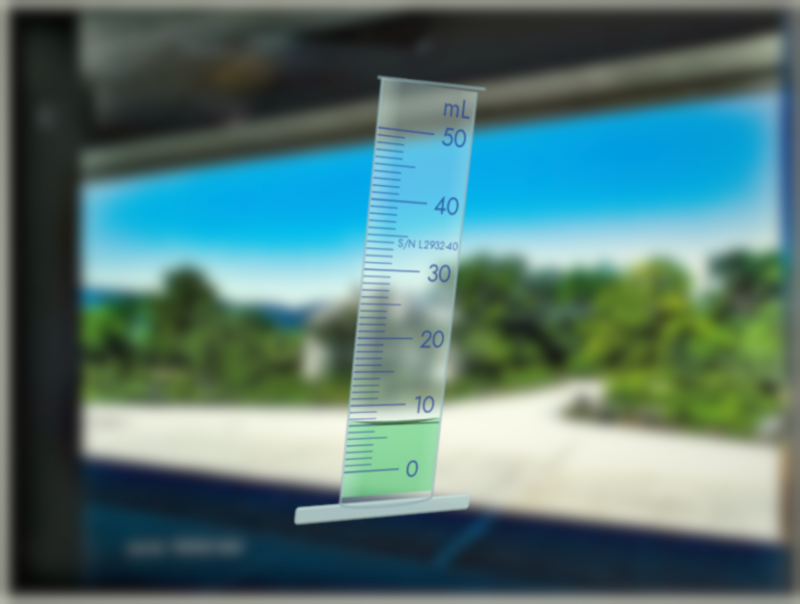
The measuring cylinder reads 7 mL
